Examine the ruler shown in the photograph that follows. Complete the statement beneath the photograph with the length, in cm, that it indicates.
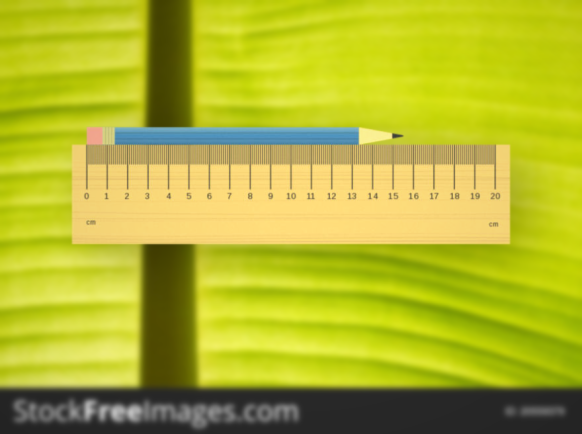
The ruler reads 15.5 cm
